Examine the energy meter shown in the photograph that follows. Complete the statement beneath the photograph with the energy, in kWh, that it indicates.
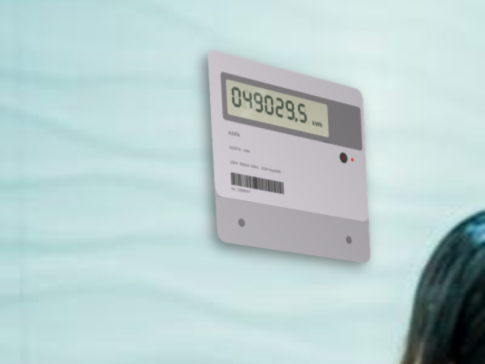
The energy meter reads 49029.5 kWh
